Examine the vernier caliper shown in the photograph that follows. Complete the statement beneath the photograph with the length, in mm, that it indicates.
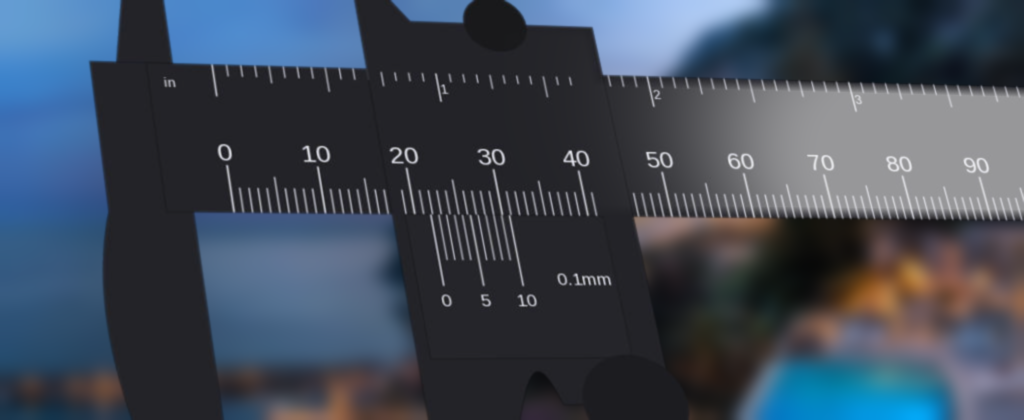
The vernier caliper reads 21.8 mm
